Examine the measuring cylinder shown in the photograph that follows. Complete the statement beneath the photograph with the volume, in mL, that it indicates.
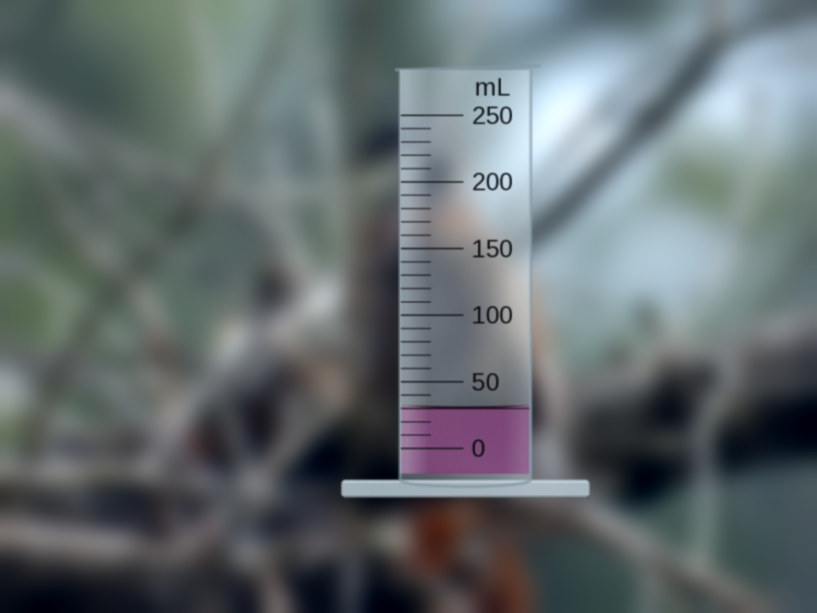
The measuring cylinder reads 30 mL
